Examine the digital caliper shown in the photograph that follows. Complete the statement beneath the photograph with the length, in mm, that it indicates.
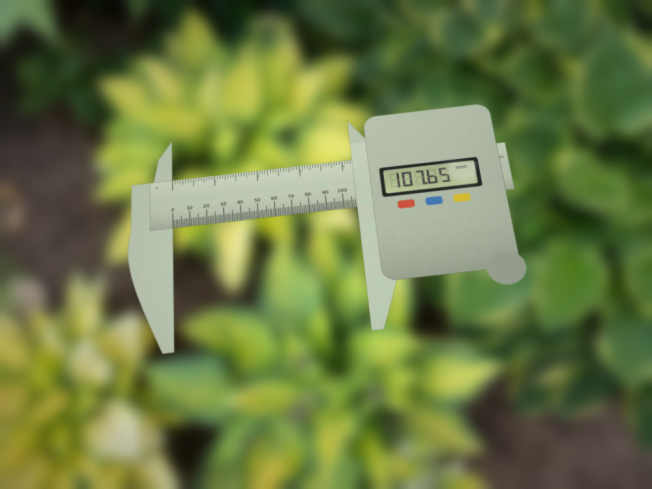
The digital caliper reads 107.65 mm
